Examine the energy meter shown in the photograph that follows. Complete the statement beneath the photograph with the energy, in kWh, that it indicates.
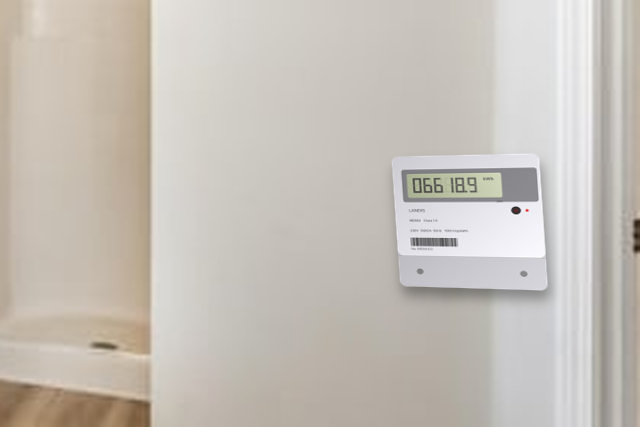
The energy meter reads 6618.9 kWh
